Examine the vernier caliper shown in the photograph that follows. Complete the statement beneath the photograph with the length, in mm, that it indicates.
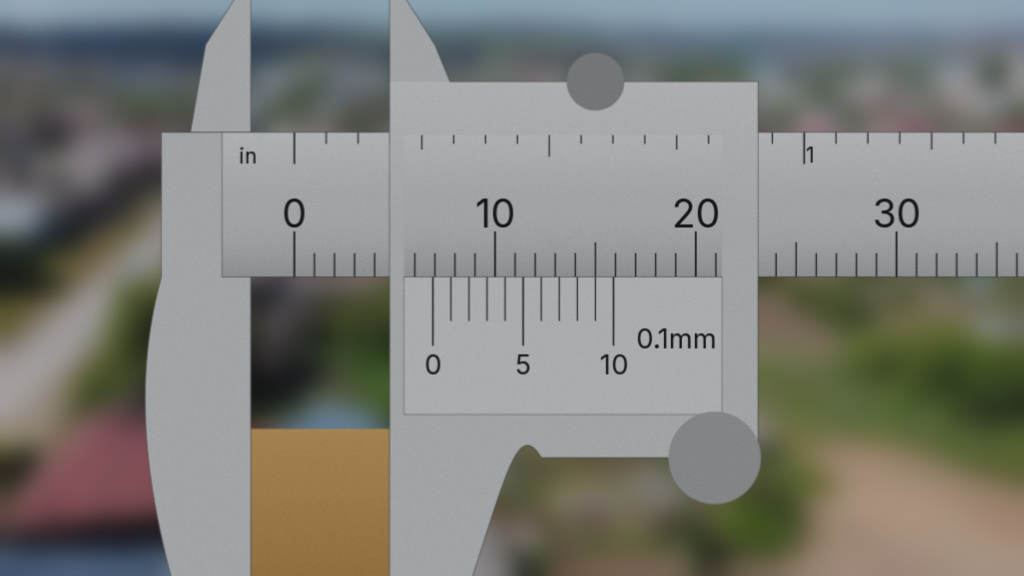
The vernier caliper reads 6.9 mm
